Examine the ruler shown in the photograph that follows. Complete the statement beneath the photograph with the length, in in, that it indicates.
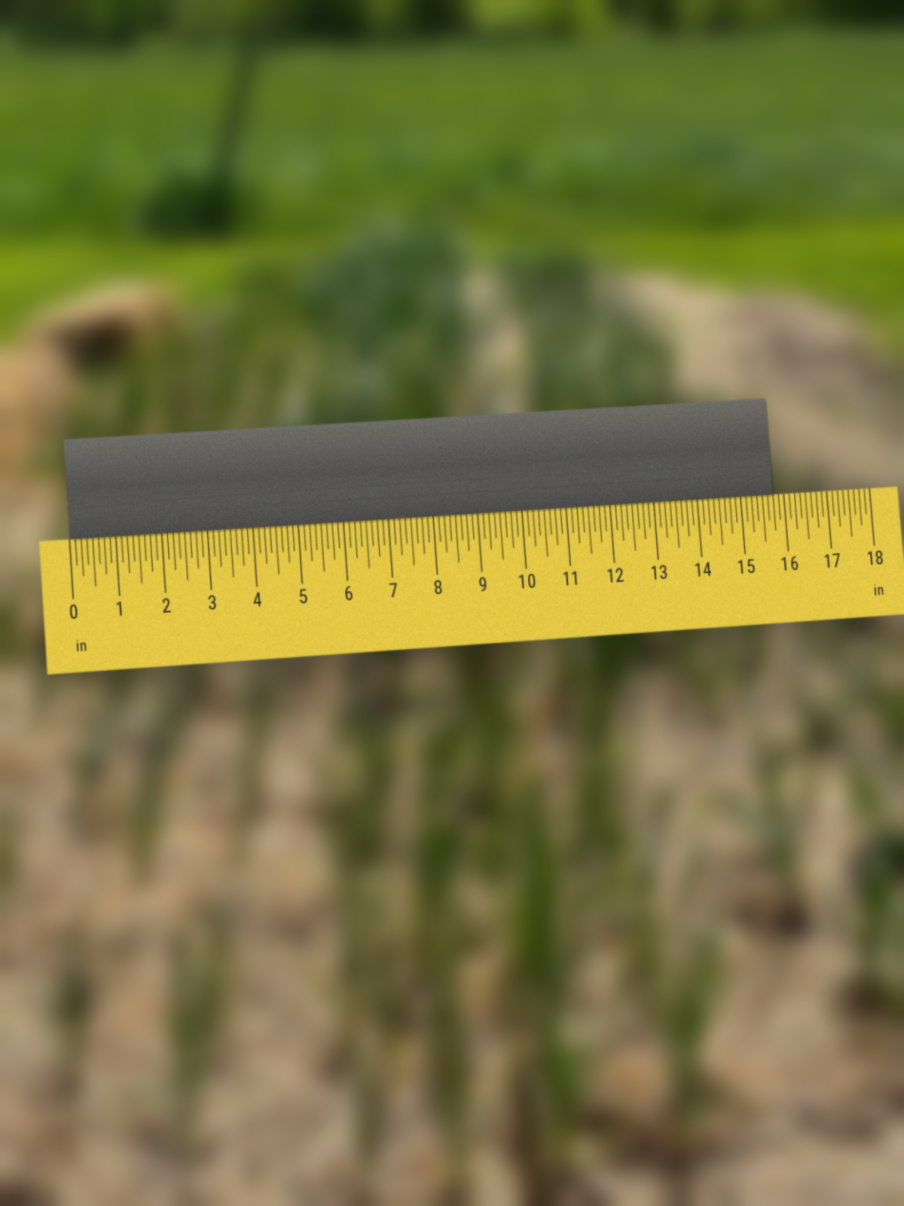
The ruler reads 15.75 in
